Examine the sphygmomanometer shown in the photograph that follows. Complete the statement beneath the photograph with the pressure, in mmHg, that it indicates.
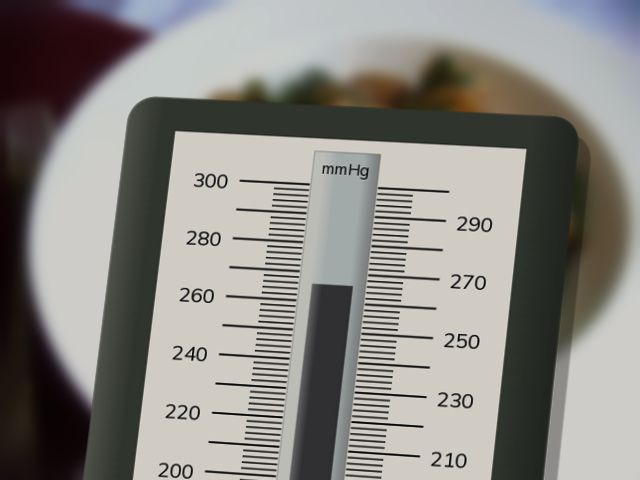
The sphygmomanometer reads 266 mmHg
